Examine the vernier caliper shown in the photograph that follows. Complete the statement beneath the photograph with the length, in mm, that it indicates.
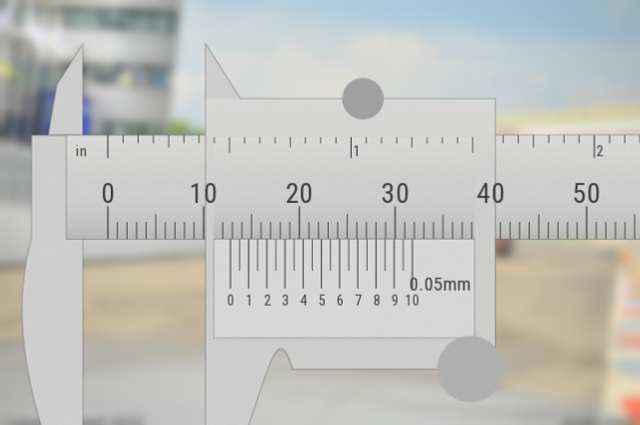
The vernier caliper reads 12.8 mm
